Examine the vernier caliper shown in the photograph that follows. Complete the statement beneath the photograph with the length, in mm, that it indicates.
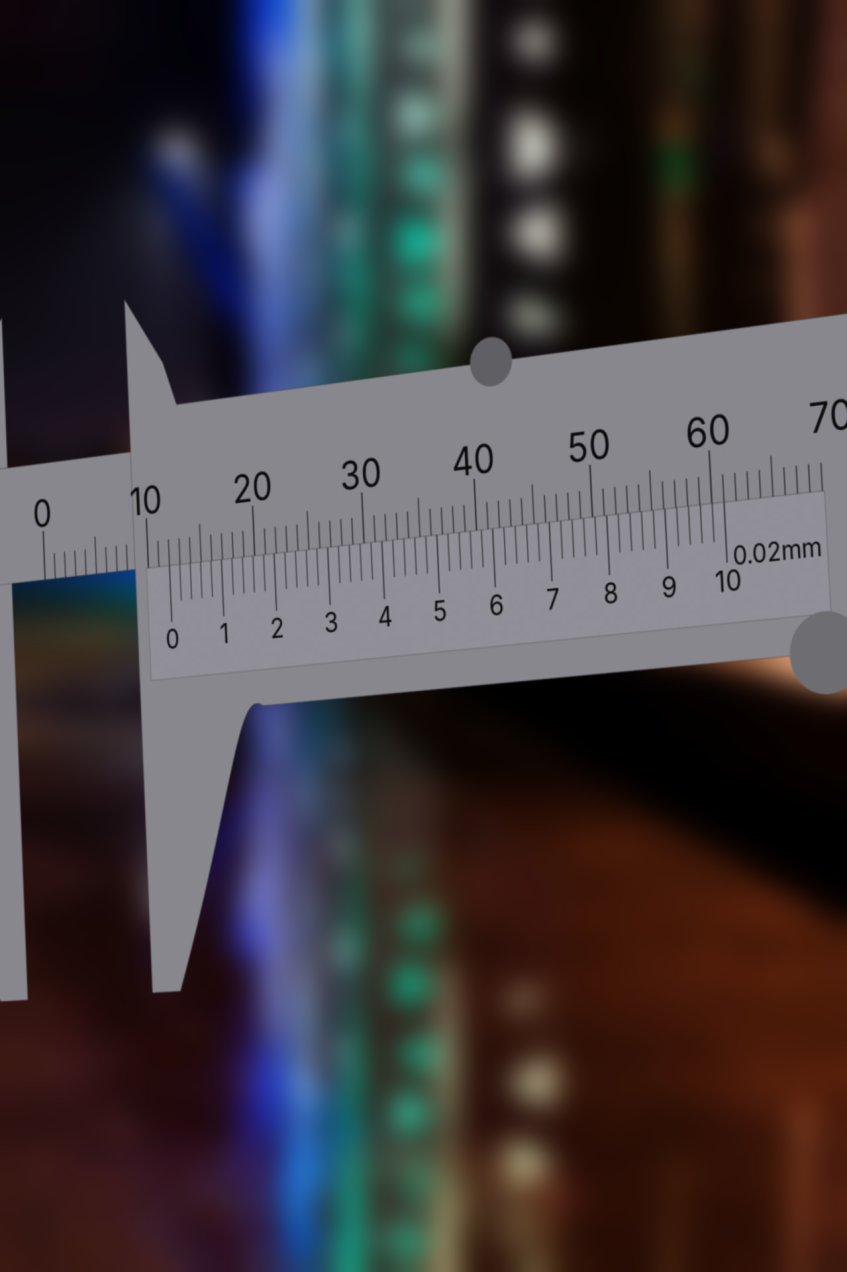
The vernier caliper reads 12.0 mm
